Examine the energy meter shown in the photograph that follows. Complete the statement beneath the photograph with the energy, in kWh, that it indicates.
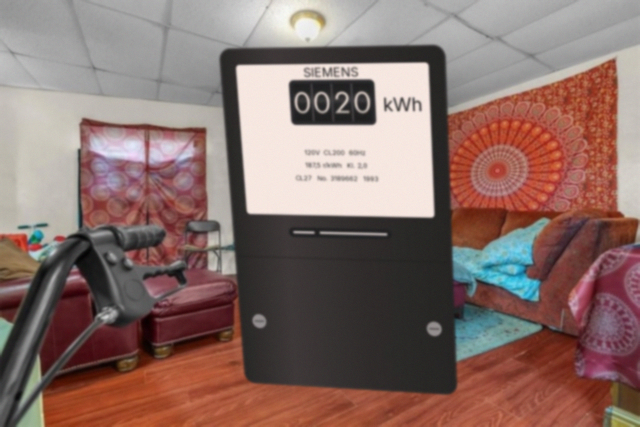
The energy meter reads 20 kWh
